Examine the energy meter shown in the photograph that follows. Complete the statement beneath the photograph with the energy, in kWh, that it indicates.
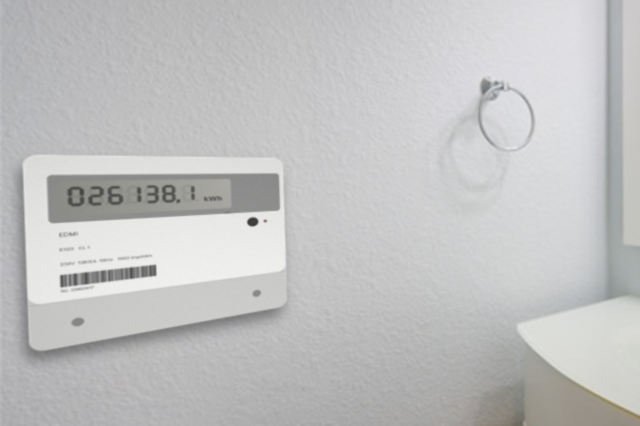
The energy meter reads 26138.1 kWh
